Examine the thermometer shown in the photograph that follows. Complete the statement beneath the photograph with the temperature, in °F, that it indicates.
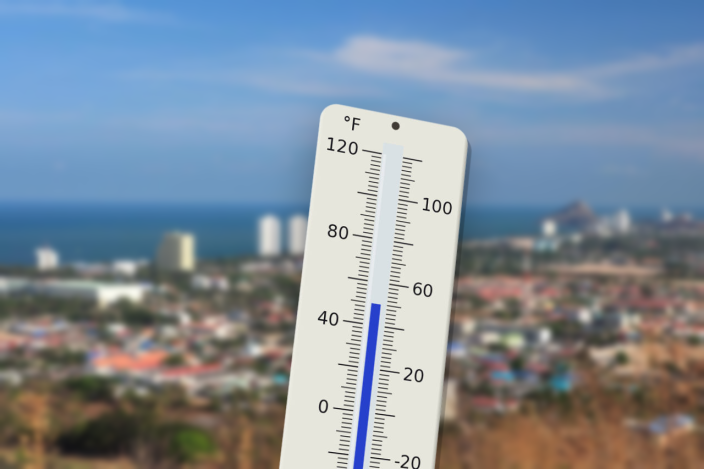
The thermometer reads 50 °F
